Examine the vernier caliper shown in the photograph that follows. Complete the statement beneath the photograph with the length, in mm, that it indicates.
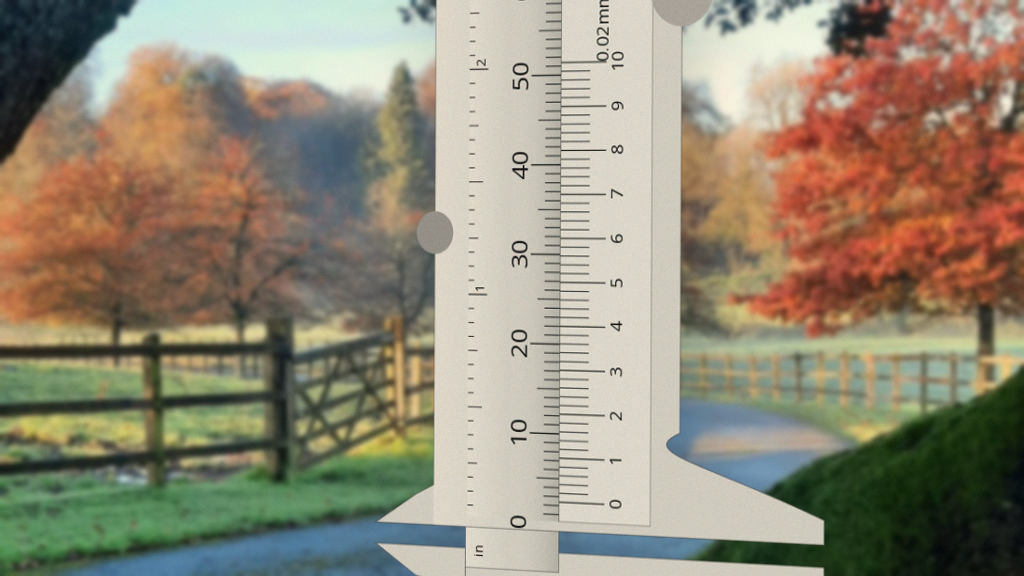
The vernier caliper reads 2.4 mm
